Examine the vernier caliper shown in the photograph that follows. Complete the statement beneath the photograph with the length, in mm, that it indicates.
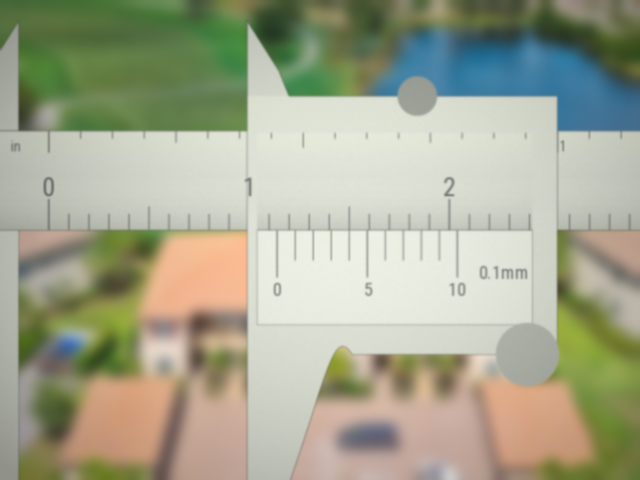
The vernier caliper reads 11.4 mm
